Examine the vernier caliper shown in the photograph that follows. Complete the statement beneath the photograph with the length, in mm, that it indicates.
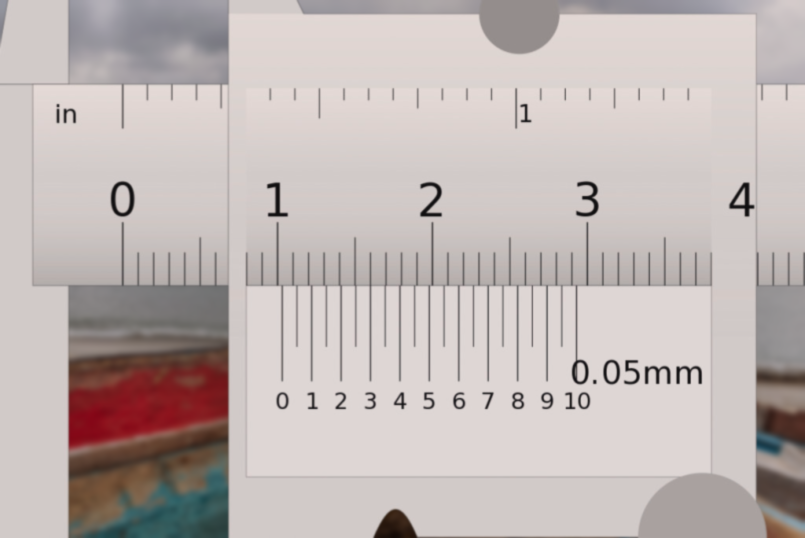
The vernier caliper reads 10.3 mm
